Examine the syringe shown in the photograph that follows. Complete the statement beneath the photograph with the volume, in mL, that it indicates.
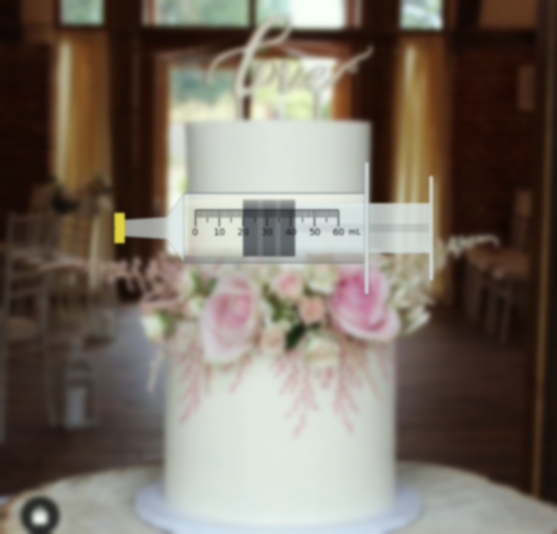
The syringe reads 20 mL
